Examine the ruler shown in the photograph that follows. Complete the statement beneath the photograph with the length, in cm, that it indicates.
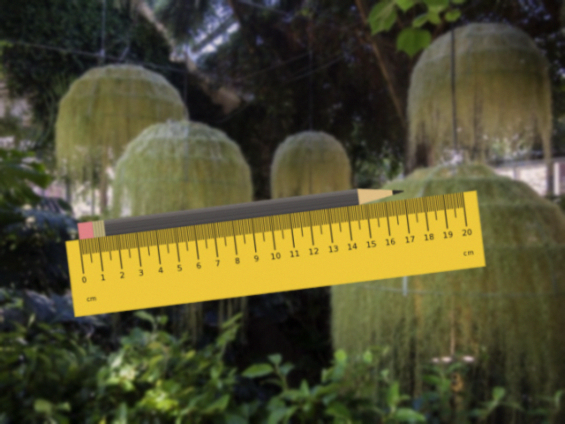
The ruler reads 17 cm
